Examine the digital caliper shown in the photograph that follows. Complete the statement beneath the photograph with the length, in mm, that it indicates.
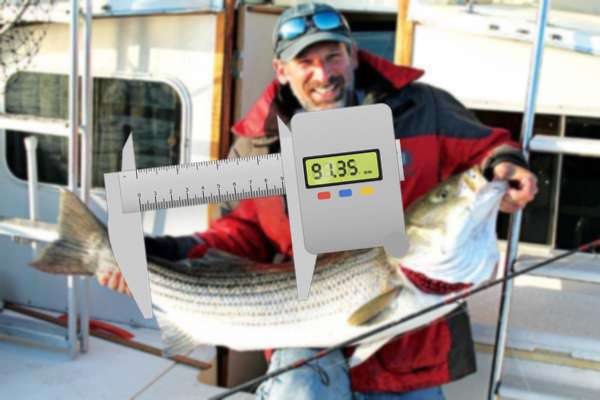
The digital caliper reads 91.35 mm
